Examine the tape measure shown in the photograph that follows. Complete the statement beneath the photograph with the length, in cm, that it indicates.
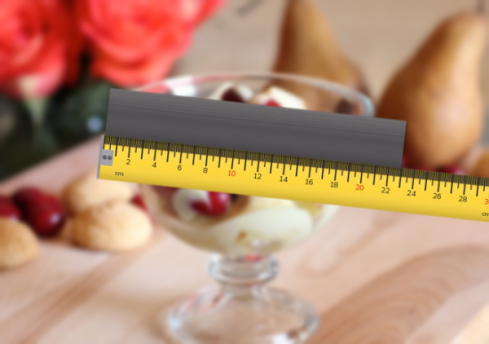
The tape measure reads 23 cm
